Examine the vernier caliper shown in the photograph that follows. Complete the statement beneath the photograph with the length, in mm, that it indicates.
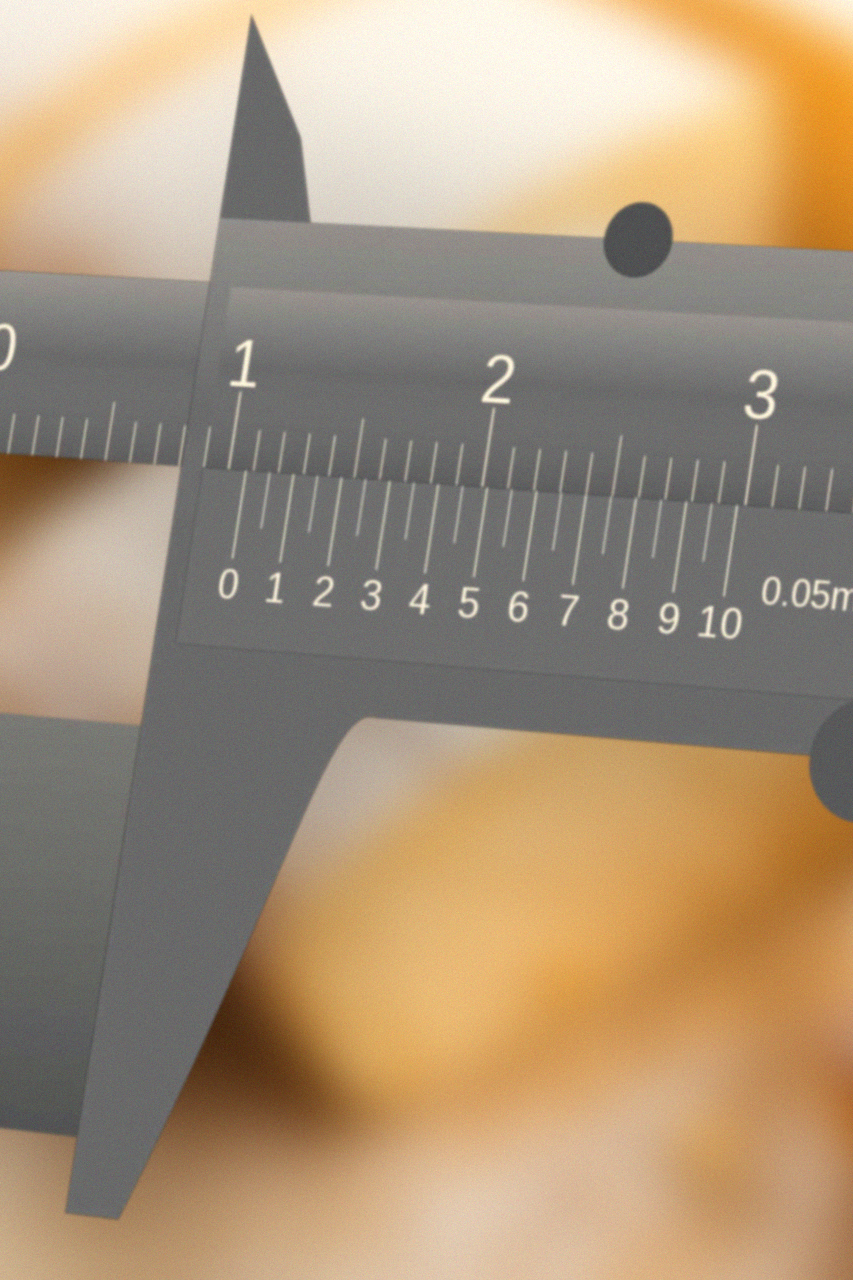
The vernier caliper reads 10.7 mm
